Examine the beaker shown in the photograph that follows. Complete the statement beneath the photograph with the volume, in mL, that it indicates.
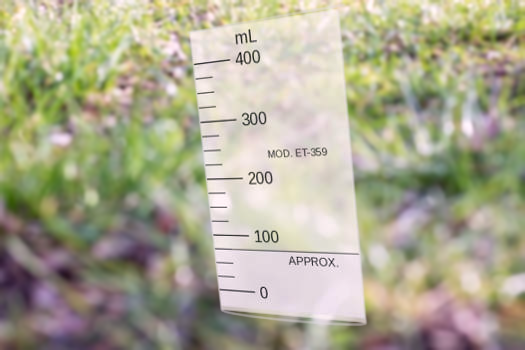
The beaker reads 75 mL
